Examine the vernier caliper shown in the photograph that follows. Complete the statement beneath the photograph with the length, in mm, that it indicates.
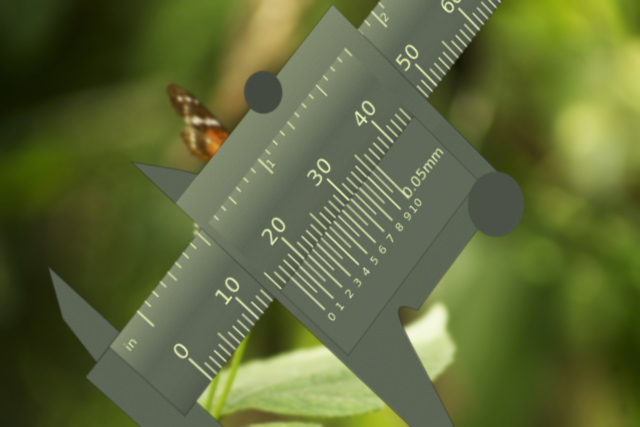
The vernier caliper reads 17.0 mm
